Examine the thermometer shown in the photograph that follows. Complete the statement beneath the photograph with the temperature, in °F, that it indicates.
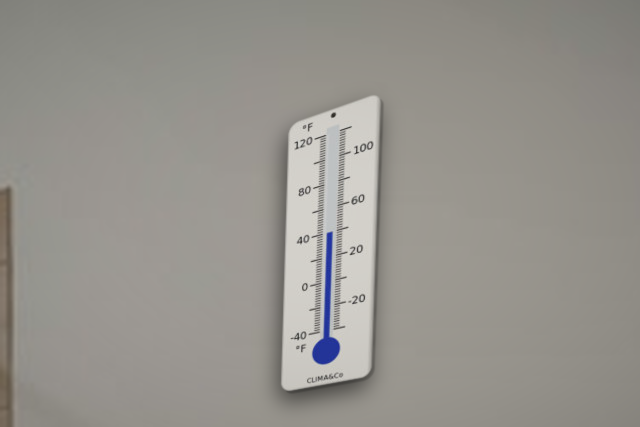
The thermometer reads 40 °F
